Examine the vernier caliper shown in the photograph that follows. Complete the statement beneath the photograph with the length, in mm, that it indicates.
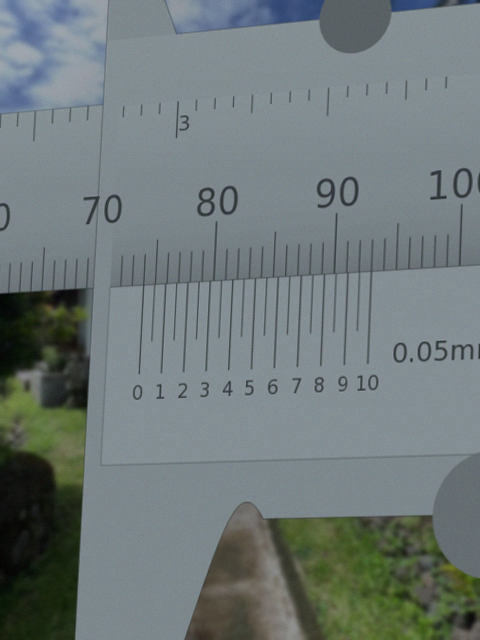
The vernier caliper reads 74.0 mm
